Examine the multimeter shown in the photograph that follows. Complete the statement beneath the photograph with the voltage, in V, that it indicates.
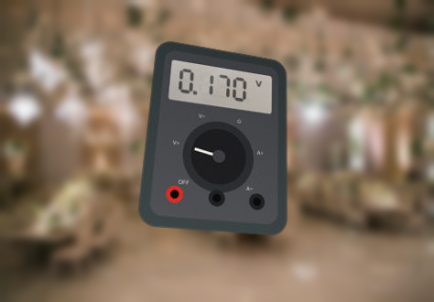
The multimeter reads 0.170 V
